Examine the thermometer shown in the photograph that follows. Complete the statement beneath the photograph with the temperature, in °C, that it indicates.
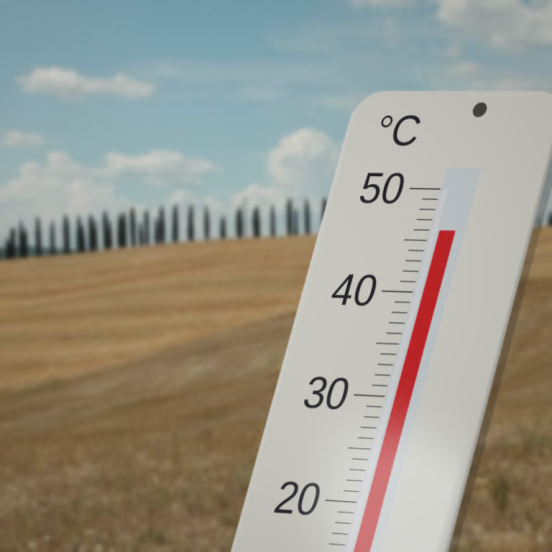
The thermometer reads 46 °C
